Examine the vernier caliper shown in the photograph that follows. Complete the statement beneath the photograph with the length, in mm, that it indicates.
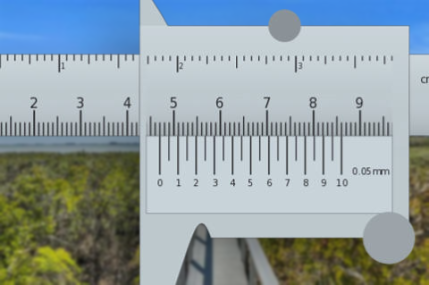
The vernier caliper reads 47.0 mm
